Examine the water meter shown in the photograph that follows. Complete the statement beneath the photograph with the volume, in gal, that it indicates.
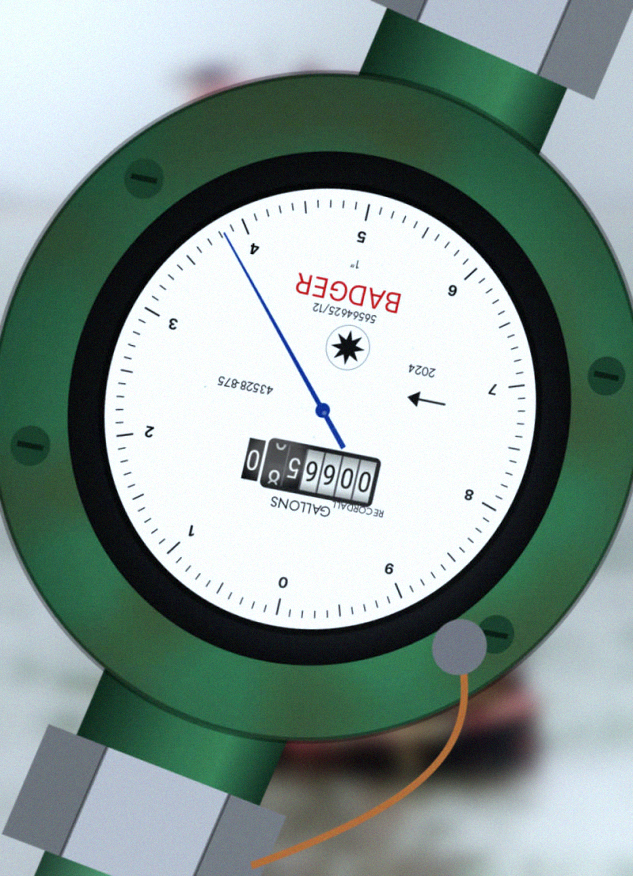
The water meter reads 66583.8 gal
